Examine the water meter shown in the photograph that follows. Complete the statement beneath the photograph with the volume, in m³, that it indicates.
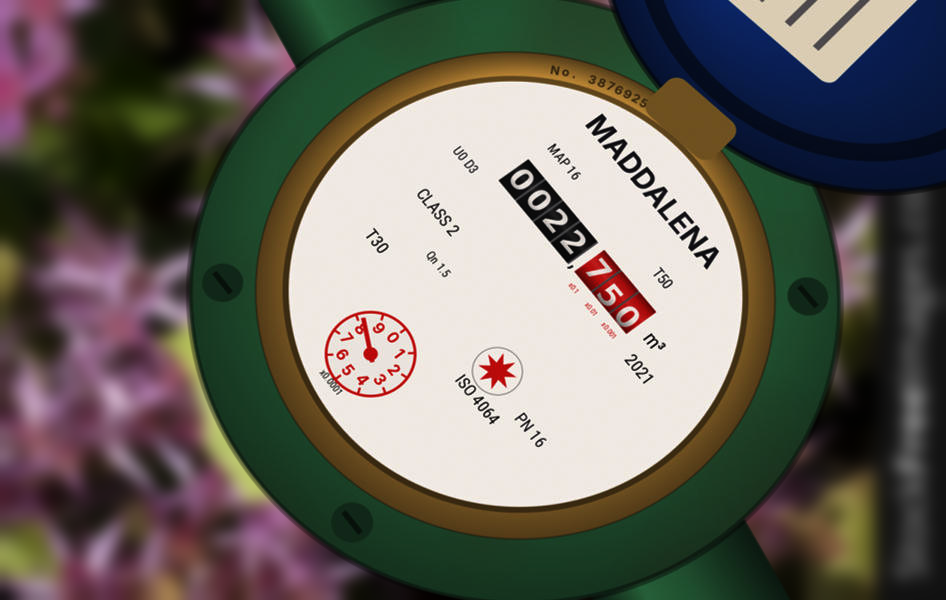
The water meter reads 22.7498 m³
